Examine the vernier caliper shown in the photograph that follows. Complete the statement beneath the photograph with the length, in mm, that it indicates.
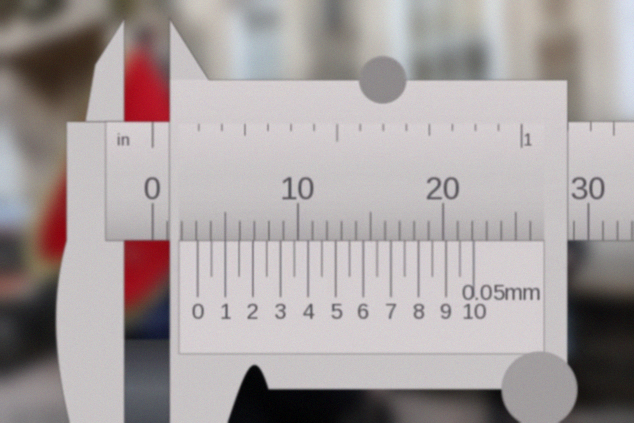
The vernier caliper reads 3.1 mm
